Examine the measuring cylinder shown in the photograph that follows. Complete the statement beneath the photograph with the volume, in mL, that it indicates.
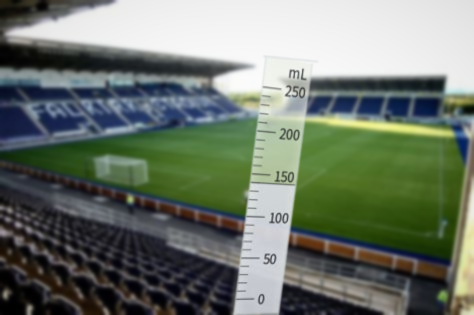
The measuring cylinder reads 140 mL
